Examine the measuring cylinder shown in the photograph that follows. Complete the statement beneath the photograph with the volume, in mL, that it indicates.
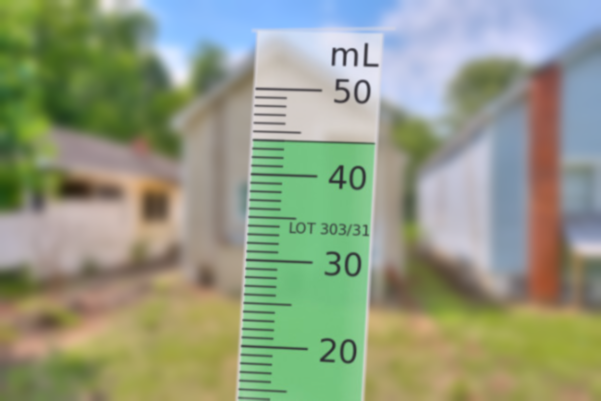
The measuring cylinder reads 44 mL
